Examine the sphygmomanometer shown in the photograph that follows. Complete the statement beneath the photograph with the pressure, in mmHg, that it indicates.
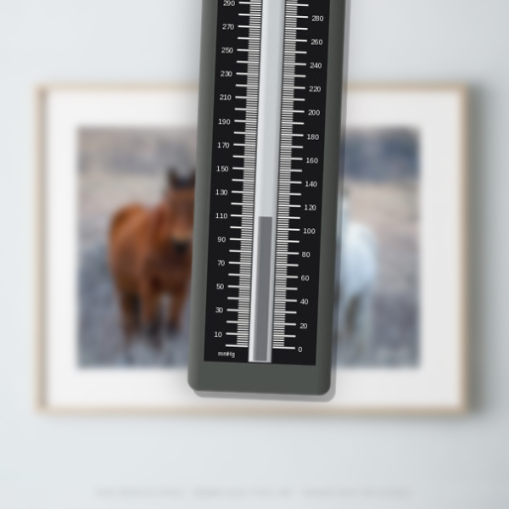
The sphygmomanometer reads 110 mmHg
